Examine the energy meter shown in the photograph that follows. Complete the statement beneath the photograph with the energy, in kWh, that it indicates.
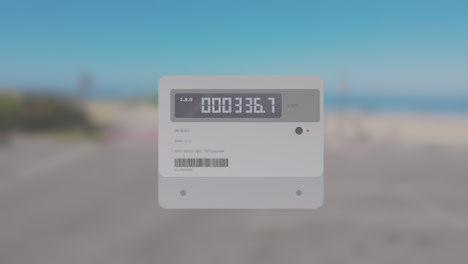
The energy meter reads 336.7 kWh
